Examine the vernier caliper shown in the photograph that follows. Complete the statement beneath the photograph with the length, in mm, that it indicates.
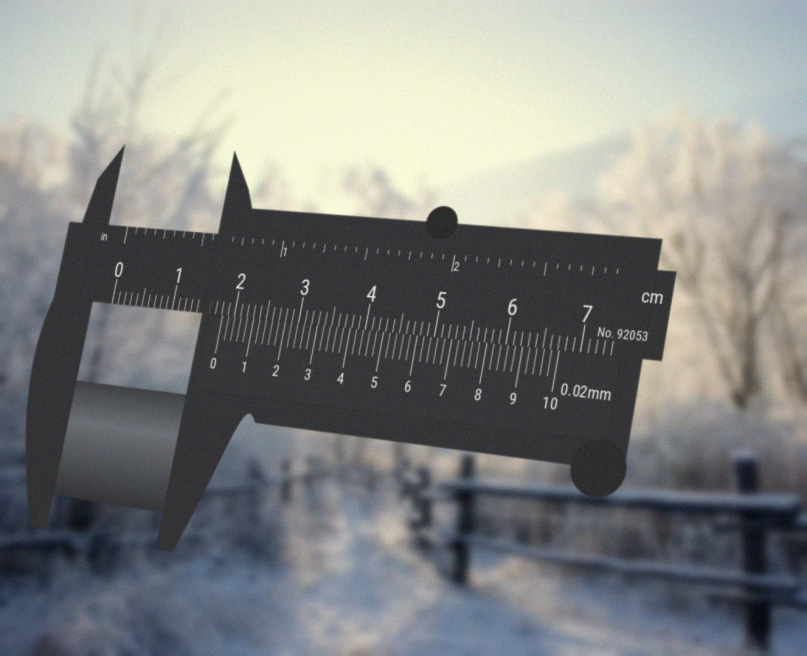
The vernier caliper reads 18.2 mm
